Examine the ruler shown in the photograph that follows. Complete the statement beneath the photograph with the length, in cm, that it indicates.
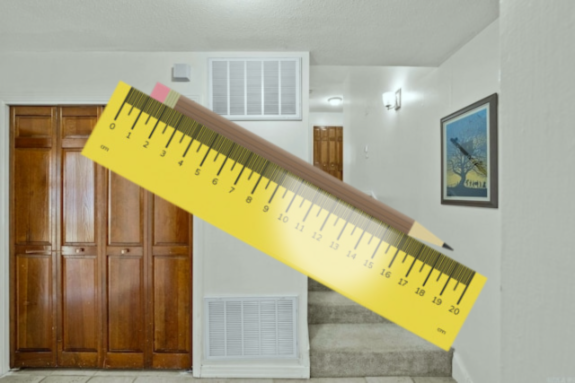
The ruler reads 17.5 cm
